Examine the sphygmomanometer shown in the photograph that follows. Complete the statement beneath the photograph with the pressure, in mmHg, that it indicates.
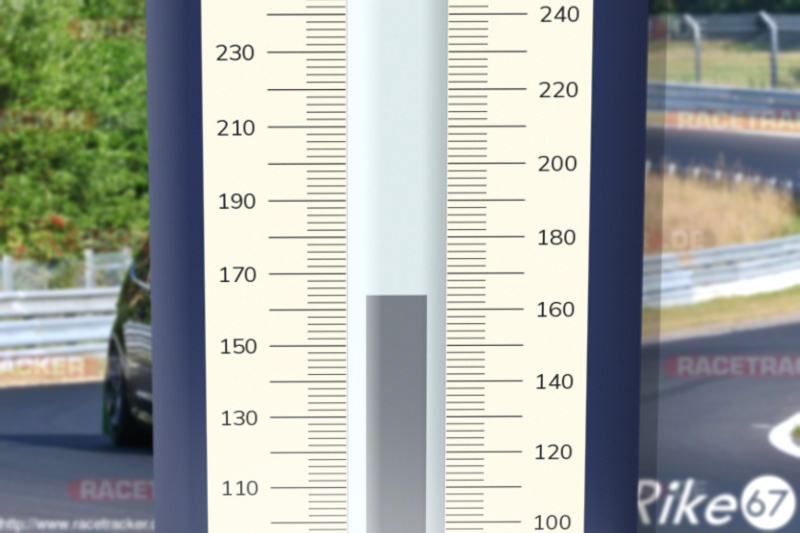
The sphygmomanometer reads 164 mmHg
